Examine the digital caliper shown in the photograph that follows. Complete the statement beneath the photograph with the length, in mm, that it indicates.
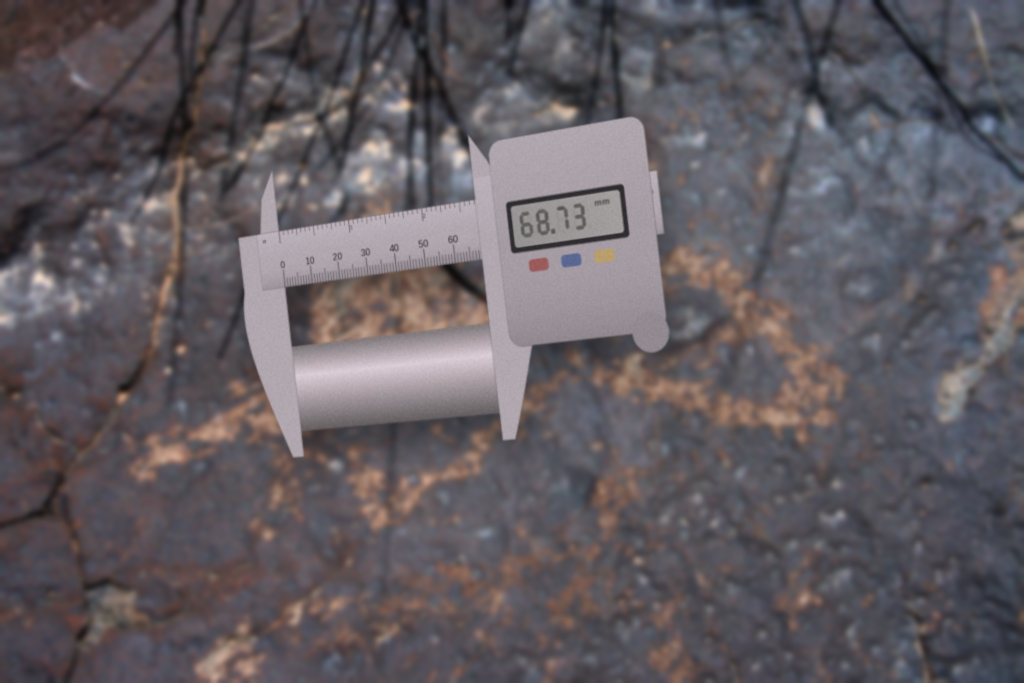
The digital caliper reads 68.73 mm
